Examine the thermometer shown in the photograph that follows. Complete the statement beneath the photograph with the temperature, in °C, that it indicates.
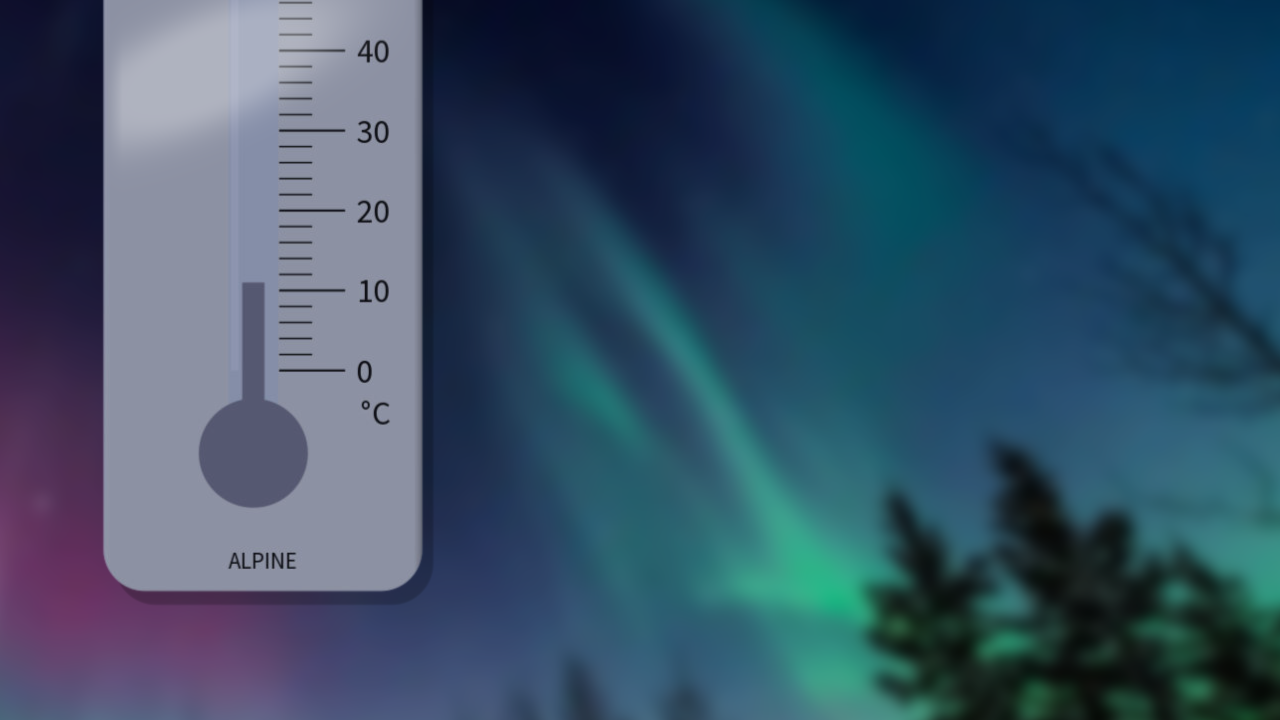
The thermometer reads 11 °C
